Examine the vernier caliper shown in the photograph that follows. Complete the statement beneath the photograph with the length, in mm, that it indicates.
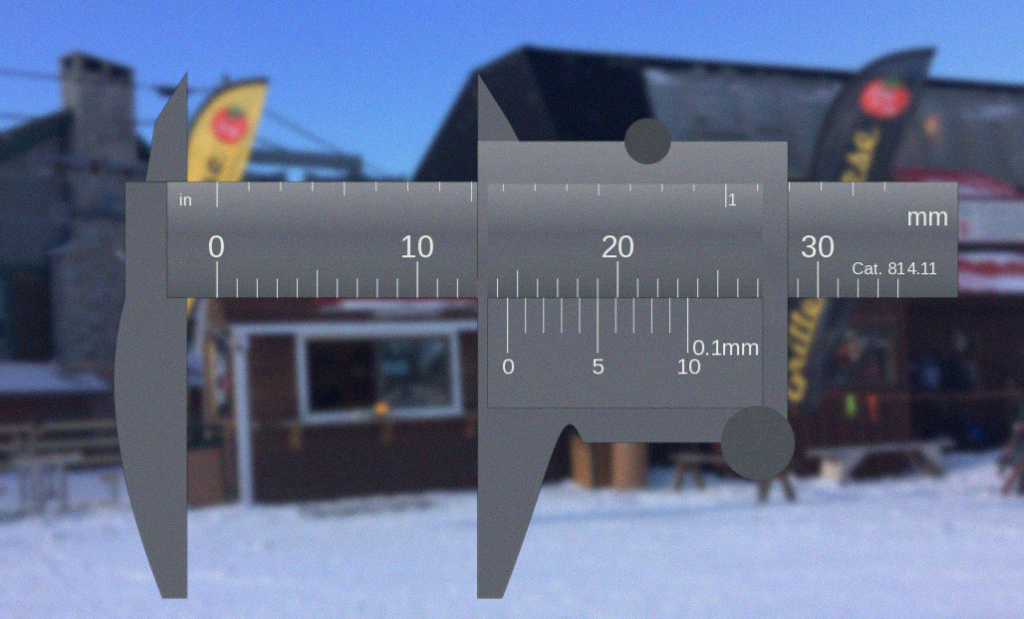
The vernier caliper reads 14.5 mm
